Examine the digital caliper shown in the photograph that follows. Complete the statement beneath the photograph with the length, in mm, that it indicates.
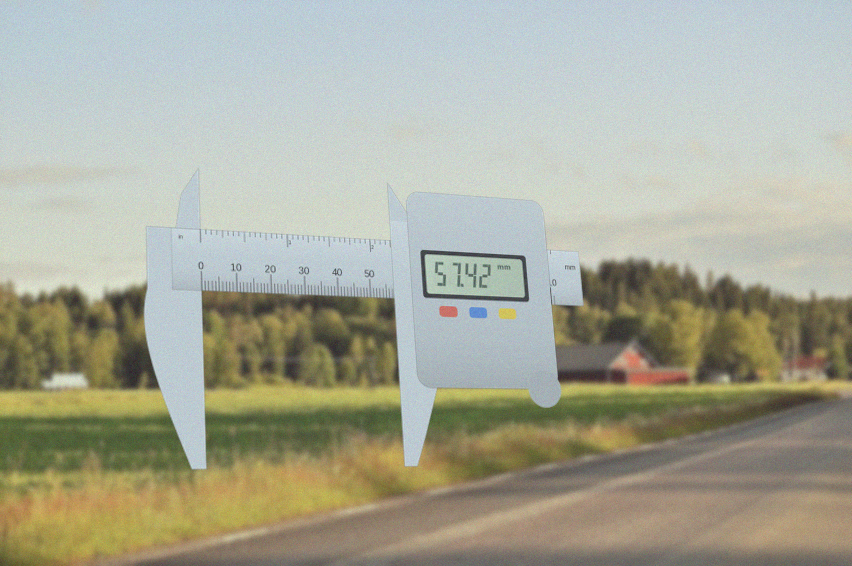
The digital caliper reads 57.42 mm
